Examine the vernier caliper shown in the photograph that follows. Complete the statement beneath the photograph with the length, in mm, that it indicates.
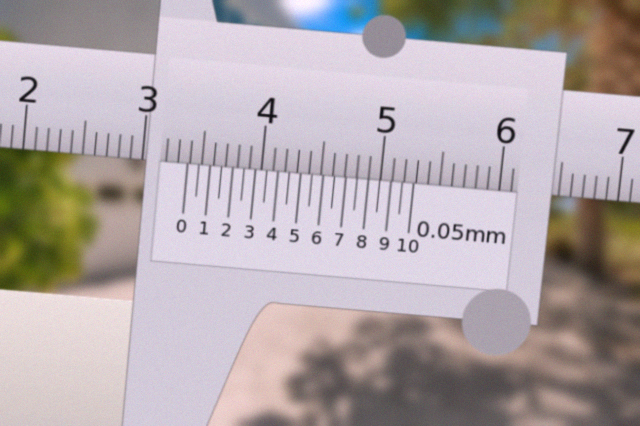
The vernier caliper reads 33.8 mm
